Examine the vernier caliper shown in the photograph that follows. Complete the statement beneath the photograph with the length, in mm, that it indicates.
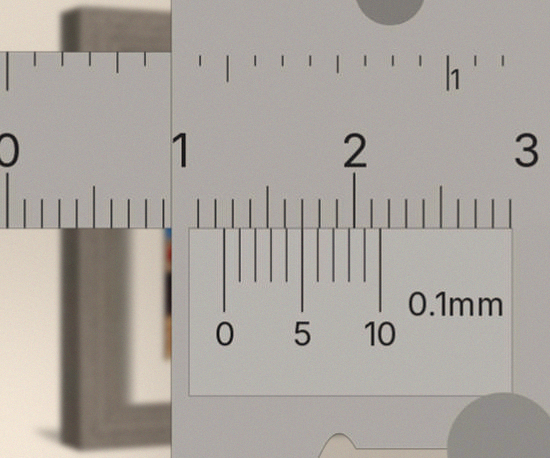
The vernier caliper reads 12.5 mm
